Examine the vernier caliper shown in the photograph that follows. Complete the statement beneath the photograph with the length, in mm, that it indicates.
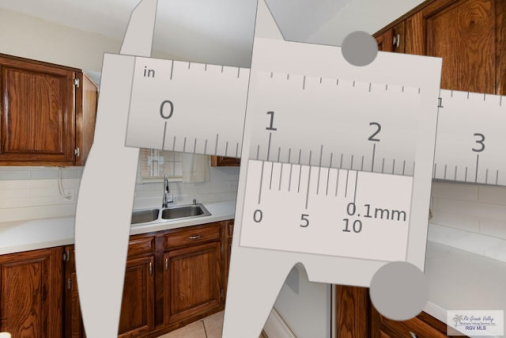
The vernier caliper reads 9.6 mm
